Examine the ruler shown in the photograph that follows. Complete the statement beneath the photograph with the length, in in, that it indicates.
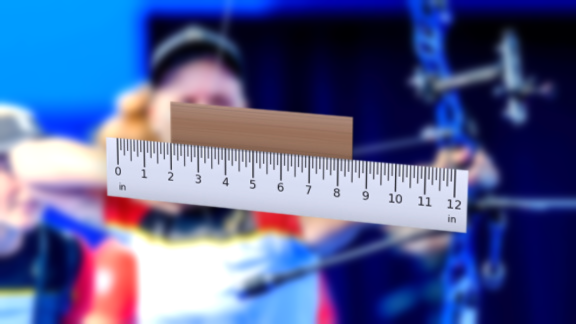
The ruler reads 6.5 in
